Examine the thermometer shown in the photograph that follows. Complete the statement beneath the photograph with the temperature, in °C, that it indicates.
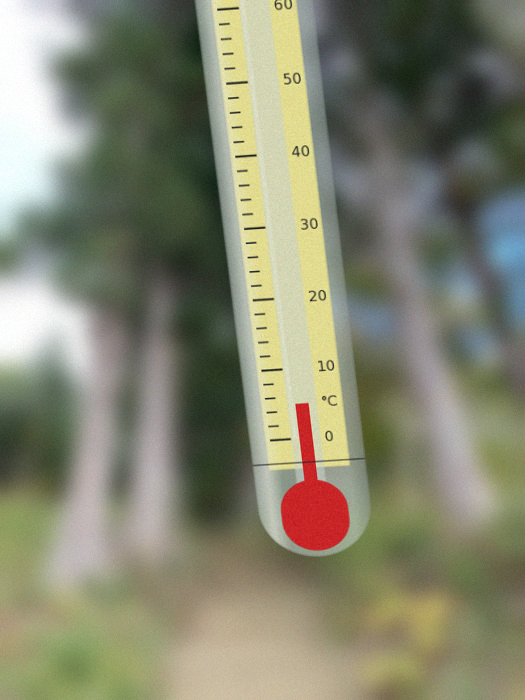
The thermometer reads 5 °C
